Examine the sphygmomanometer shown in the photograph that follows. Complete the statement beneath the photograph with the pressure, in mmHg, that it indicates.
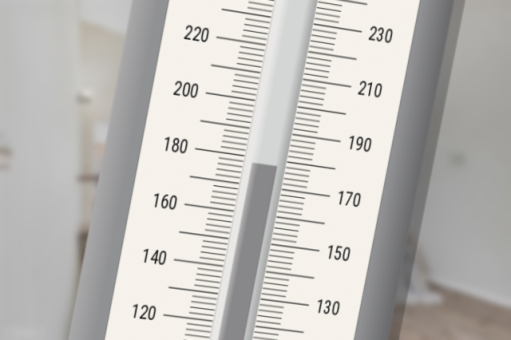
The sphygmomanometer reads 178 mmHg
